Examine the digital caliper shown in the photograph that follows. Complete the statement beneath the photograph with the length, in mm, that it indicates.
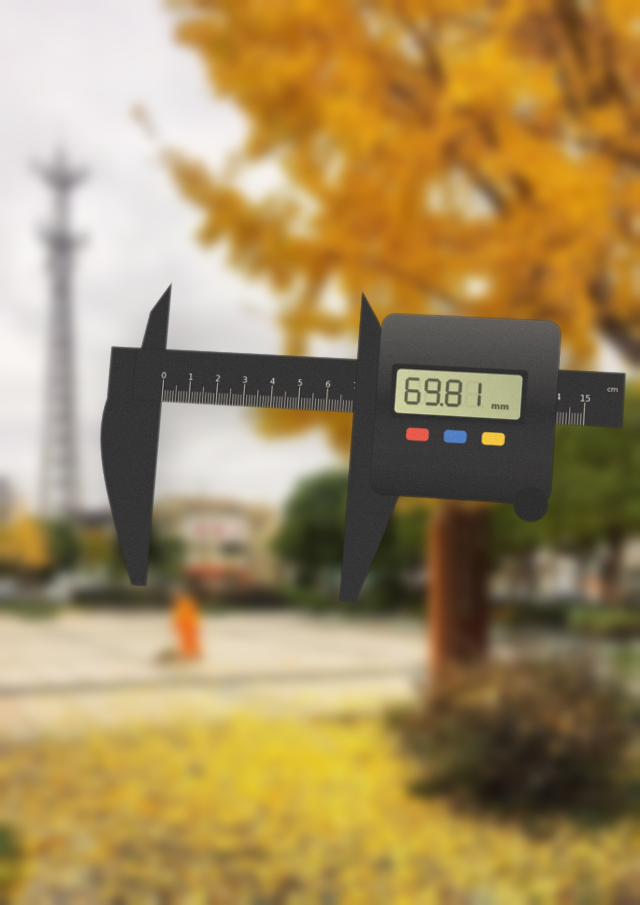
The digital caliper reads 69.81 mm
